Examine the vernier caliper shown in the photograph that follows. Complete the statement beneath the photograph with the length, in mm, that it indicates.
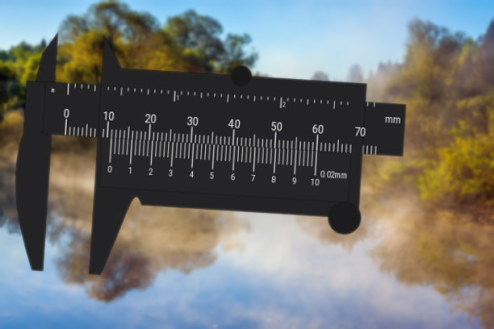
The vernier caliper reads 11.0 mm
